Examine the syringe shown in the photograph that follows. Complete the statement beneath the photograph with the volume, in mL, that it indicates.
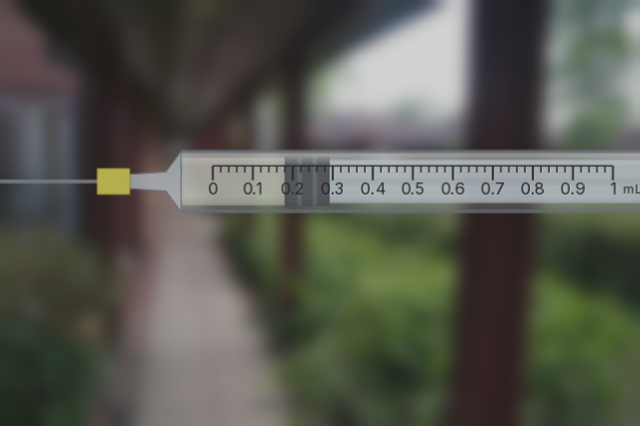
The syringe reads 0.18 mL
